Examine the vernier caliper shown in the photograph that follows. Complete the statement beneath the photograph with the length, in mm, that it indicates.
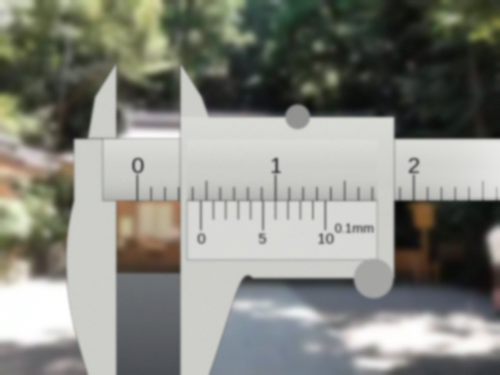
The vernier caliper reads 4.6 mm
